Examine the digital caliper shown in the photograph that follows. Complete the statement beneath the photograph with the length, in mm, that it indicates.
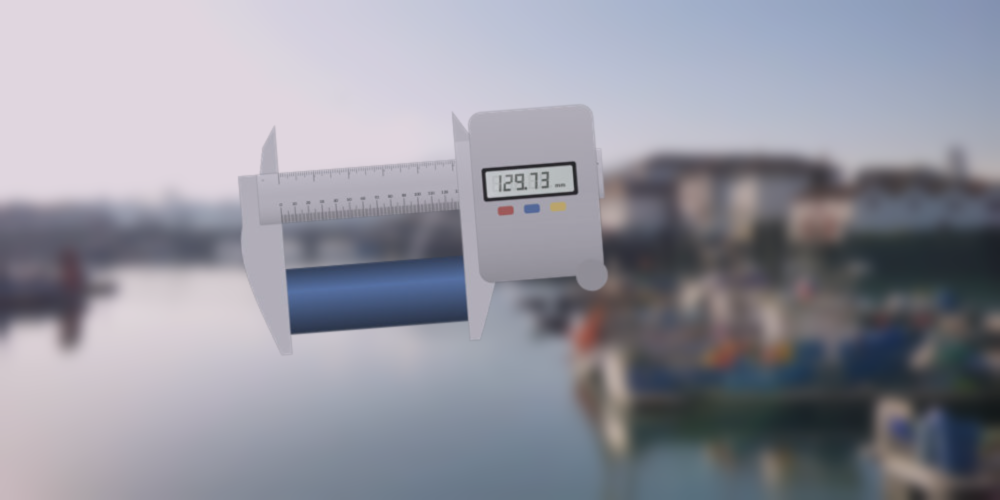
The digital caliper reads 129.73 mm
